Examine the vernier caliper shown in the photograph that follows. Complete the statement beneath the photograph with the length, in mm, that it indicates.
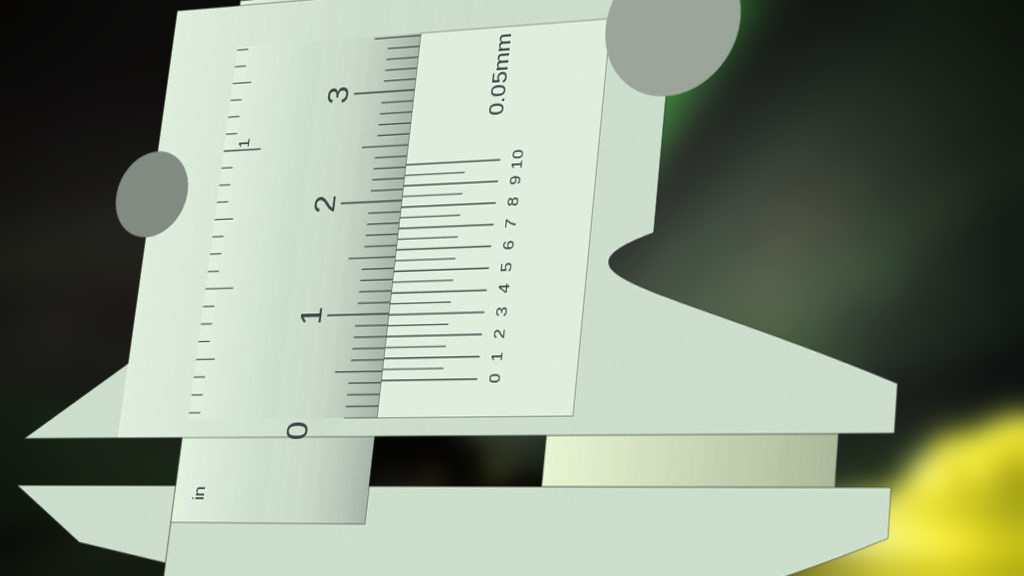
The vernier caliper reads 4.2 mm
